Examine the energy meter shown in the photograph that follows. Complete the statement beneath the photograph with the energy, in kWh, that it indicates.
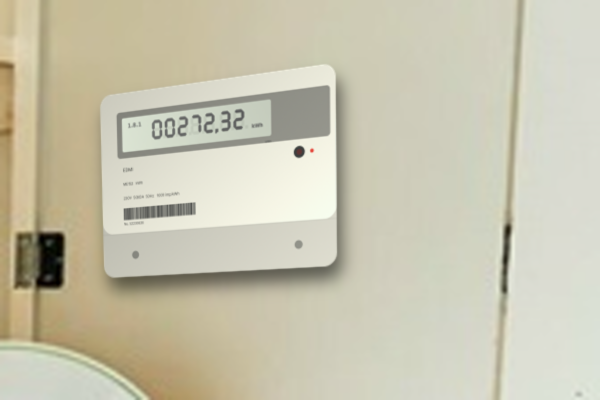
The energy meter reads 272.32 kWh
